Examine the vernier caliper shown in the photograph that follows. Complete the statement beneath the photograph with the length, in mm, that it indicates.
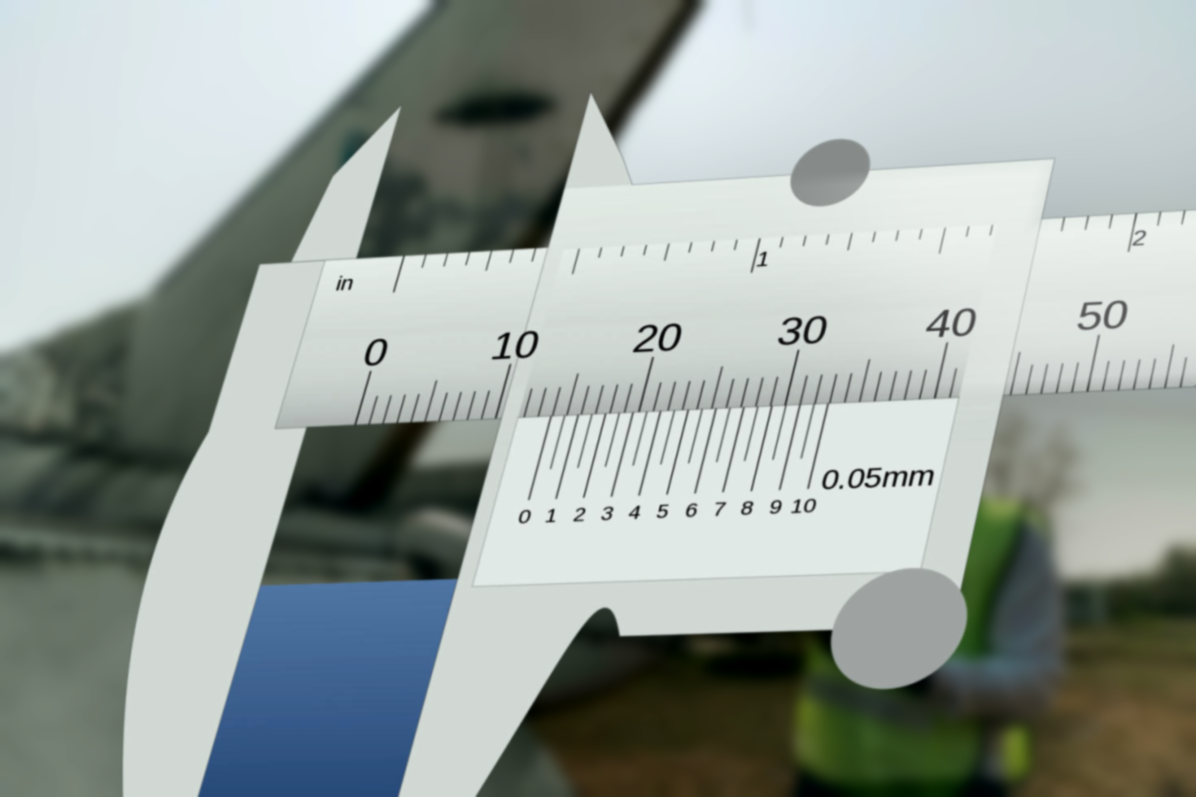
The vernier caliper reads 13.9 mm
